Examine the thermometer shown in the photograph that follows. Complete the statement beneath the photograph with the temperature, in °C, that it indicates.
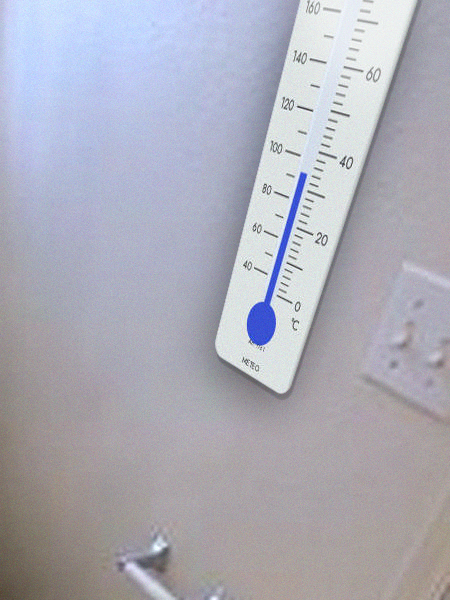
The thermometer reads 34 °C
